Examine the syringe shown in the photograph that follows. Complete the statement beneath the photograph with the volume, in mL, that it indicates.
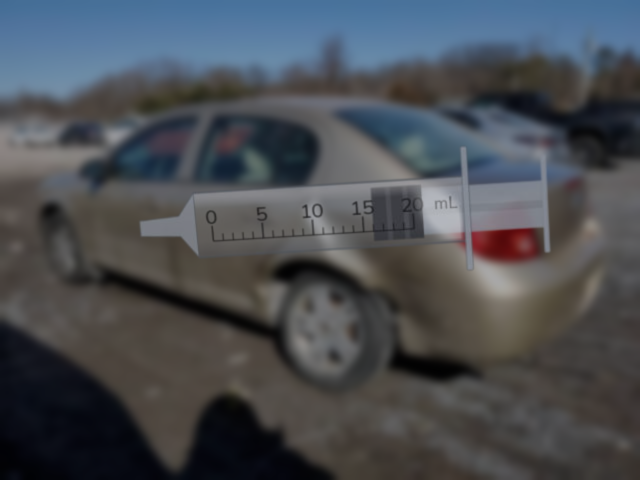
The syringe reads 16 mL
